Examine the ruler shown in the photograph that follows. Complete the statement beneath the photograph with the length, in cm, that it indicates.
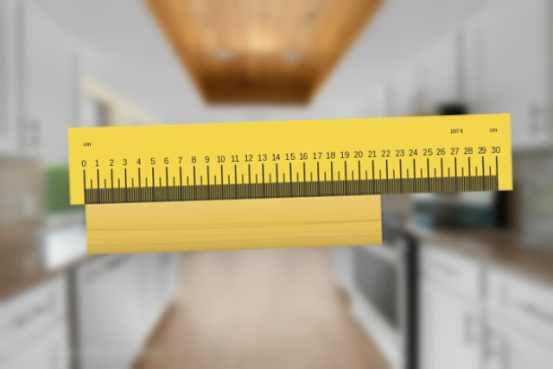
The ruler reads 21.5 cm
